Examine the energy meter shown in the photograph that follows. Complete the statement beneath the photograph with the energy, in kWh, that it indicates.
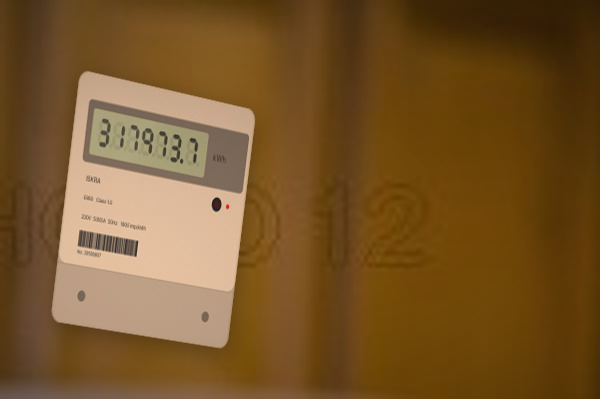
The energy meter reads 317973.7 kWh
